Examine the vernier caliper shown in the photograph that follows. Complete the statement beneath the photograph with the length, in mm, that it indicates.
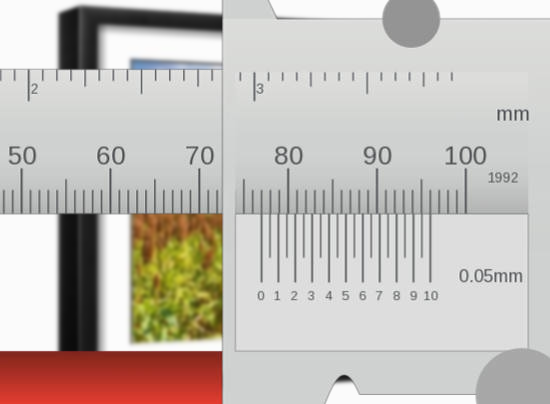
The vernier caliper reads 77.0 mm
